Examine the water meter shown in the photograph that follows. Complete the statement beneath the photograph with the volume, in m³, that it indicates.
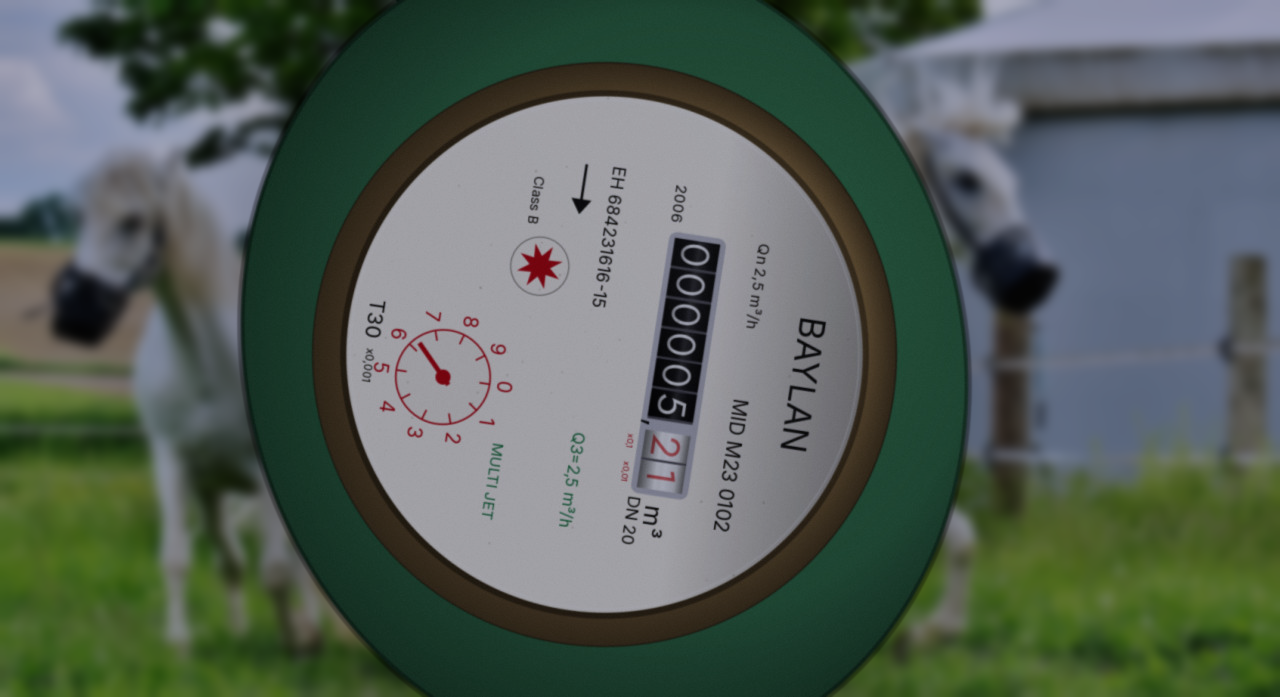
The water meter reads 5.216 m³
